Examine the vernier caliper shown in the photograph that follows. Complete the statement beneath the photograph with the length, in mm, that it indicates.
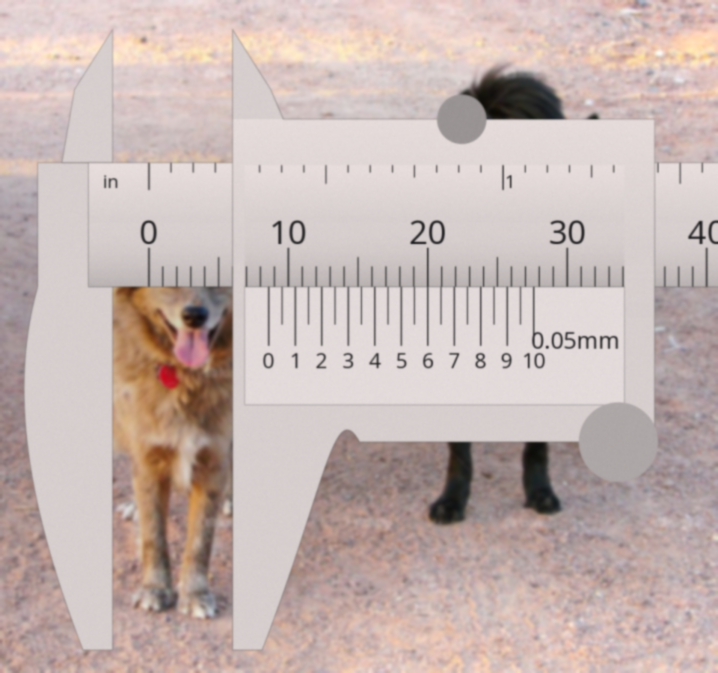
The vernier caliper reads 8.6 mm
